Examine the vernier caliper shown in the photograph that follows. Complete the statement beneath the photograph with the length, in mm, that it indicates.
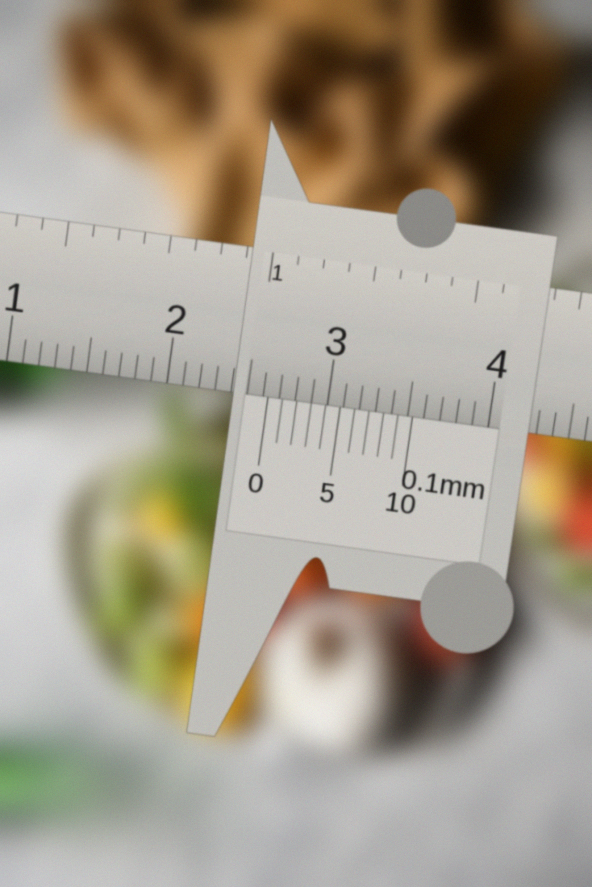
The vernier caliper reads 26.3 mm
